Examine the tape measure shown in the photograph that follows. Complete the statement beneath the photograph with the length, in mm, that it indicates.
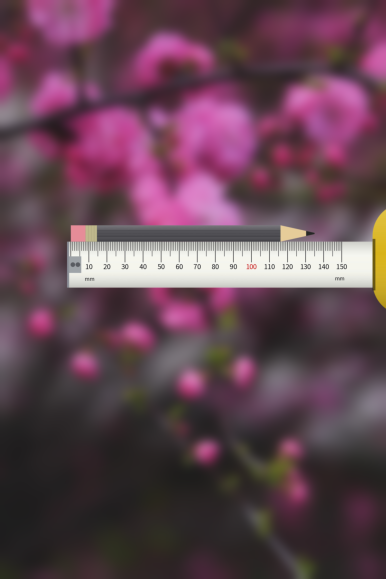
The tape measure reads 135 mm
